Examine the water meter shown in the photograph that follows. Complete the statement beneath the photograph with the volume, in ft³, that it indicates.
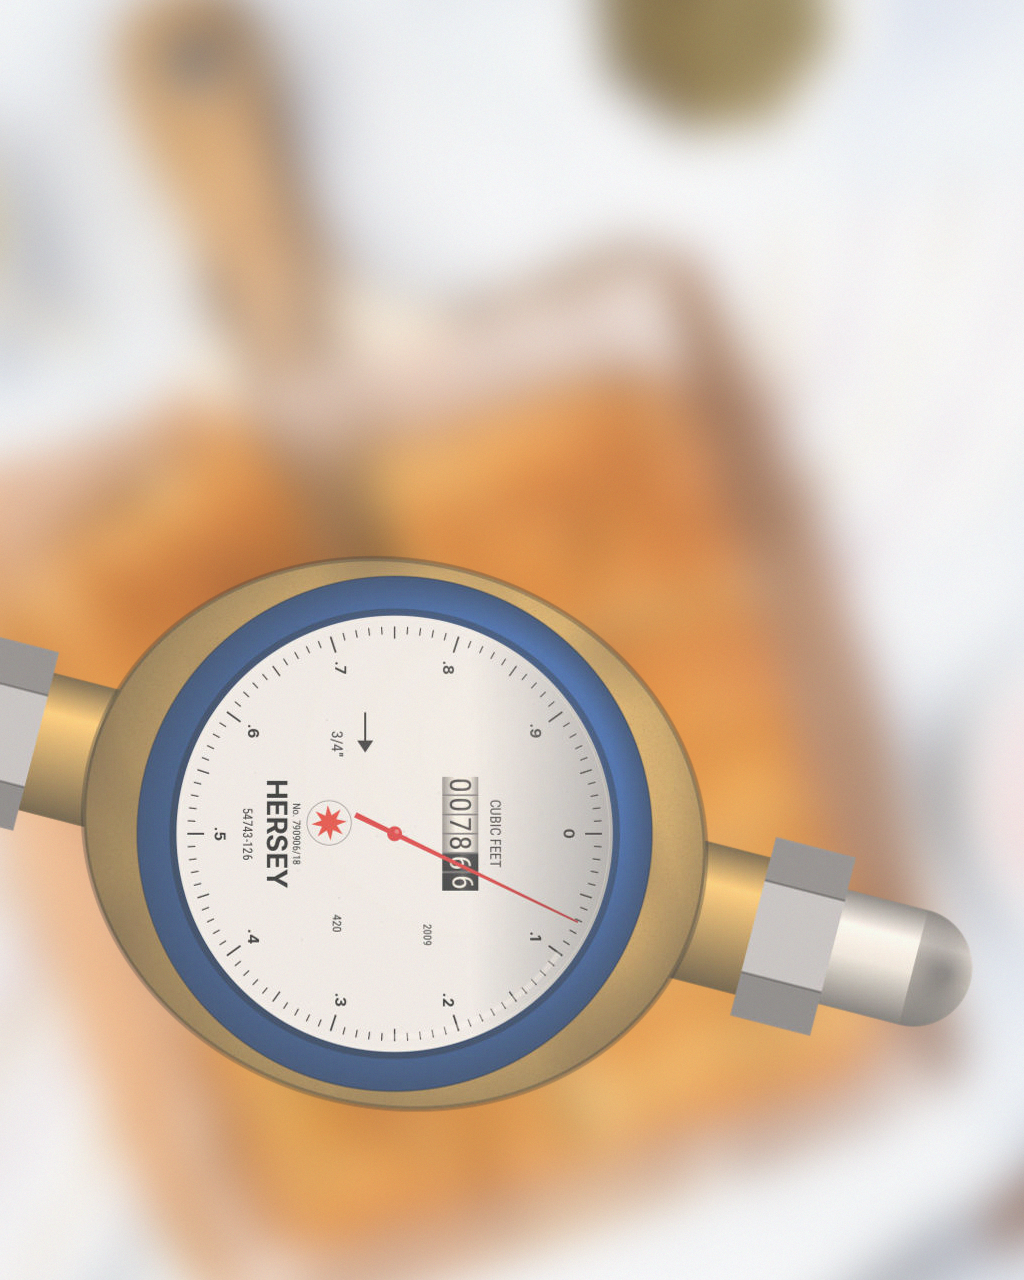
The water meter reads 7866.07 ft³
